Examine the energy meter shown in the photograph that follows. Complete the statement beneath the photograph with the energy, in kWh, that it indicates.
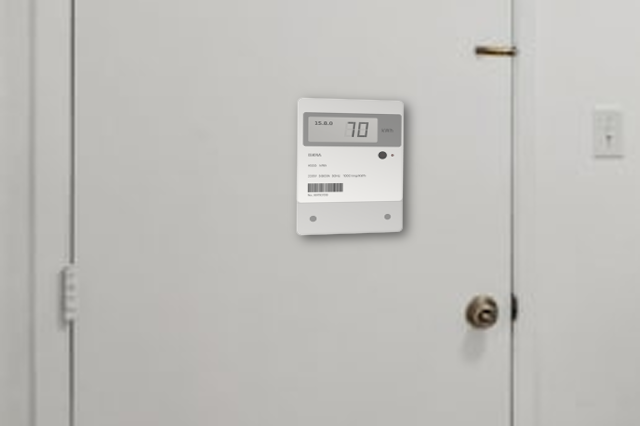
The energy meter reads 70 kWh
